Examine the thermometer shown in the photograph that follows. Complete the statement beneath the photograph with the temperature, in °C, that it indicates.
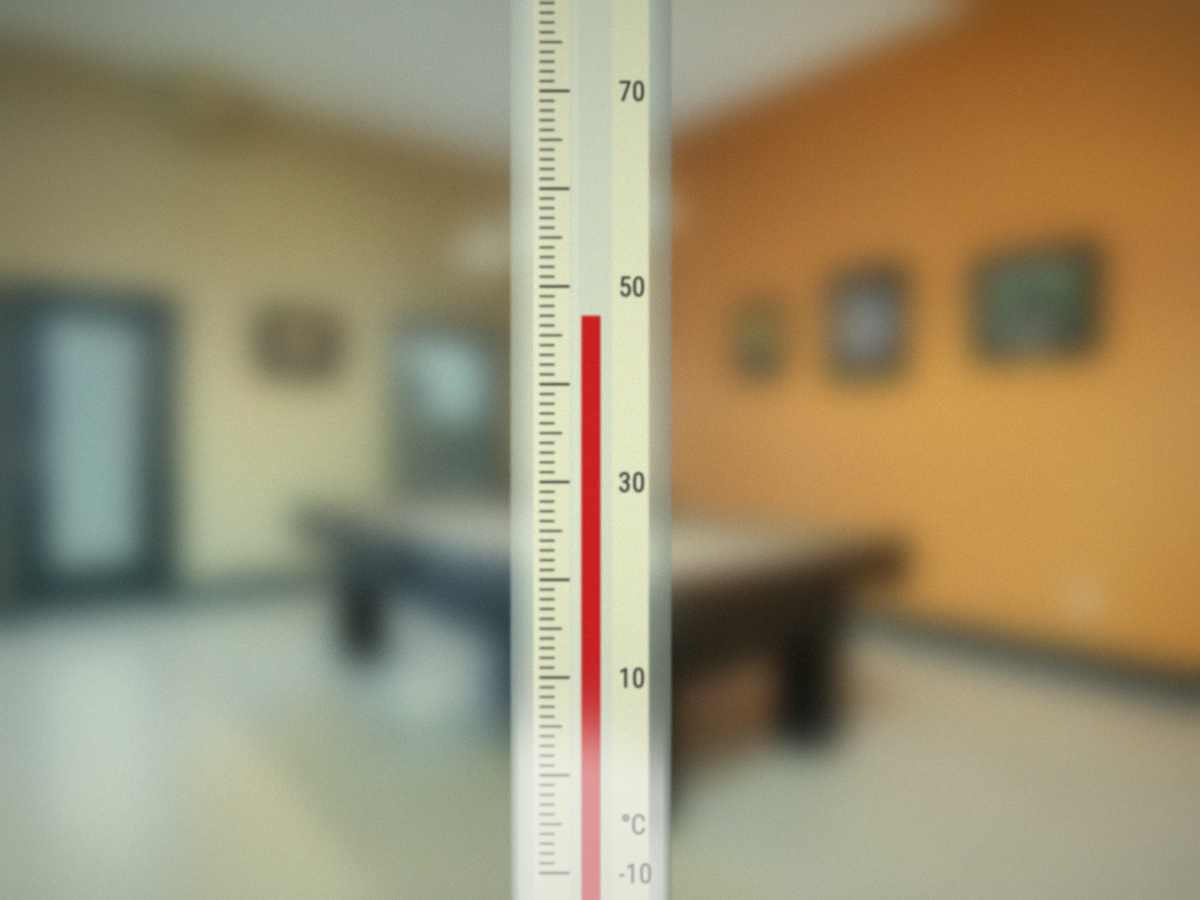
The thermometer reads 47 °C
